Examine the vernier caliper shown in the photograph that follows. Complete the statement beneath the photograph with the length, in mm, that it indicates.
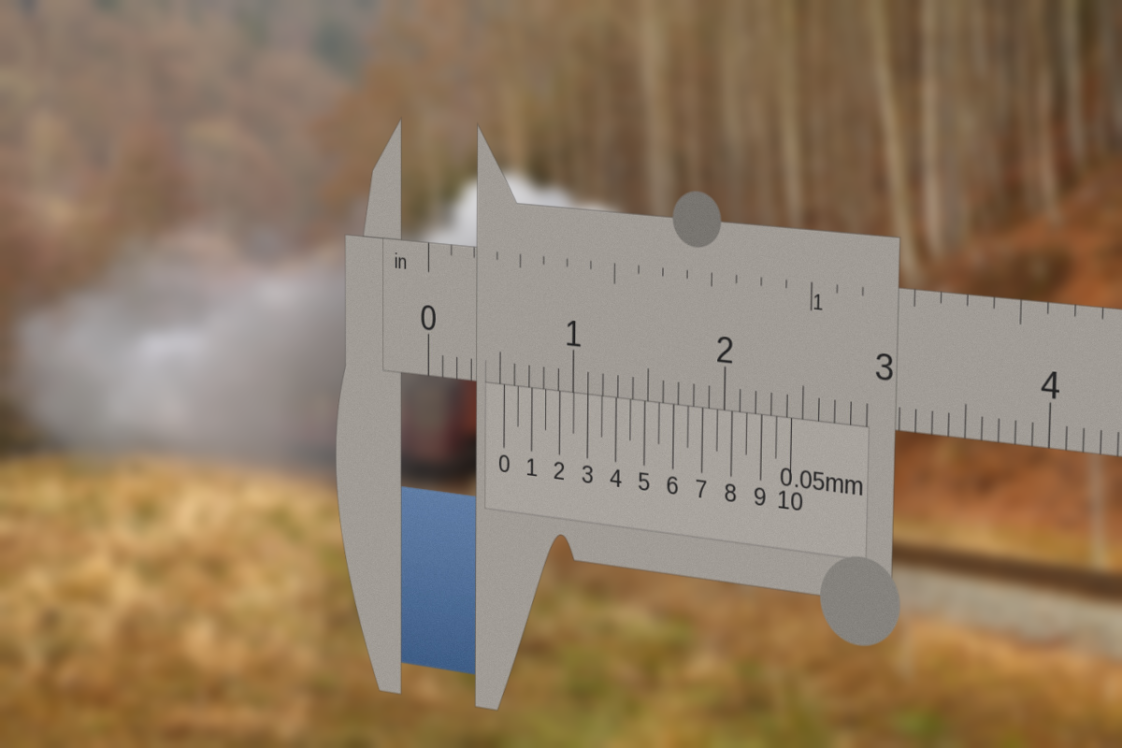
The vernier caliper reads 5.3 mm
